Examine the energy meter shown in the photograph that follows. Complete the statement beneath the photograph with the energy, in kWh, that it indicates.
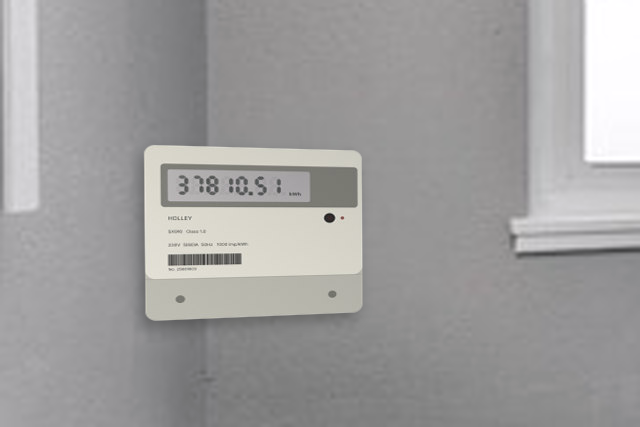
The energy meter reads 37810.51 kWh
